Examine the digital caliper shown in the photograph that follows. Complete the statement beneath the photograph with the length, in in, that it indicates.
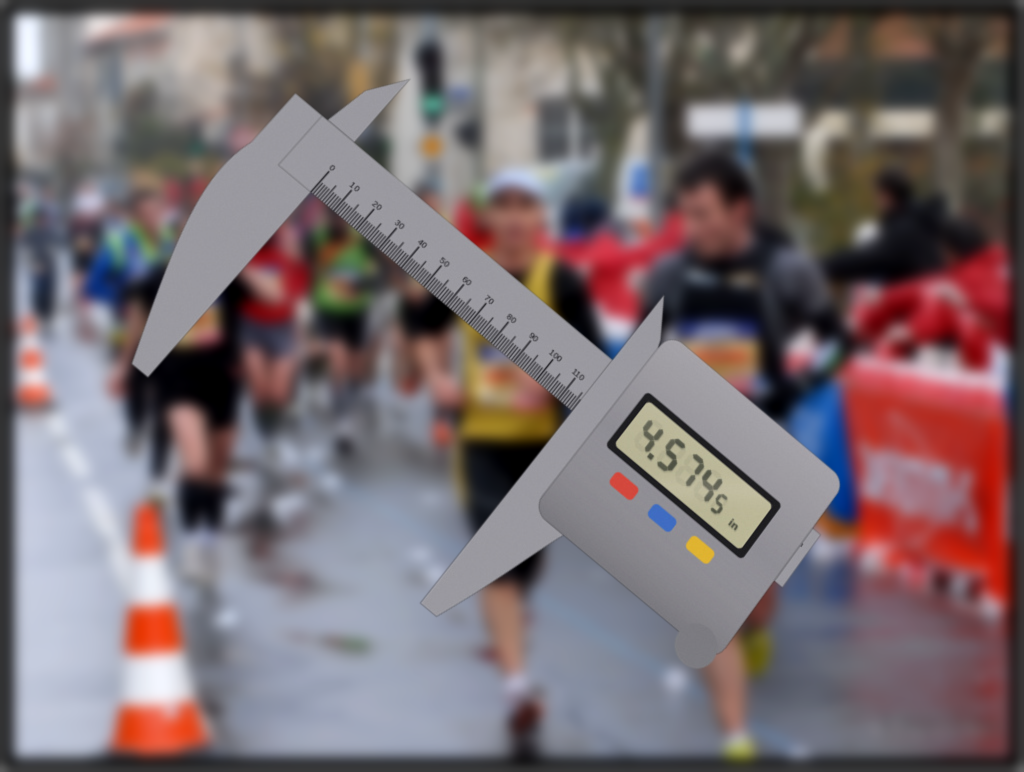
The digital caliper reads 4.5745 in
